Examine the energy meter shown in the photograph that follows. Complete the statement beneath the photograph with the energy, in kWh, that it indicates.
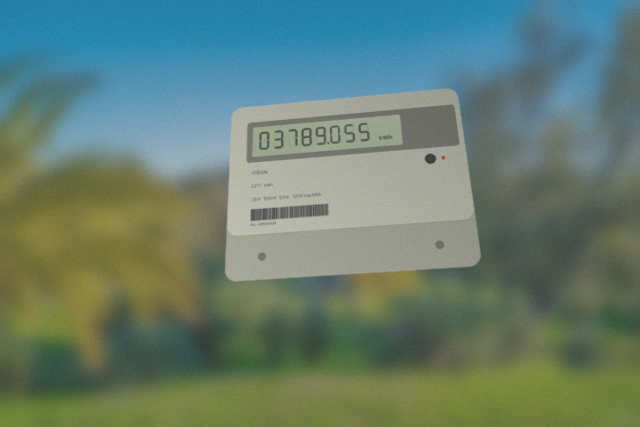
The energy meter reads 3789.055 kWh
